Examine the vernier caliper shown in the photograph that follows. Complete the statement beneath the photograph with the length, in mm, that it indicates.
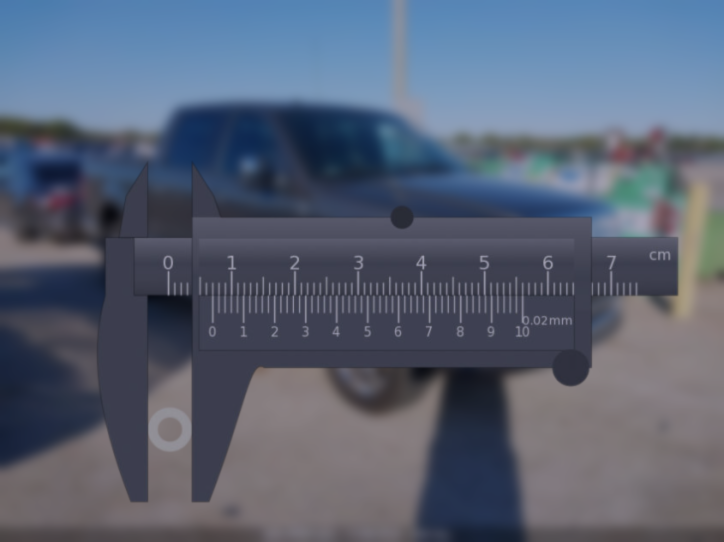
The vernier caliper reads 7.0 mm
